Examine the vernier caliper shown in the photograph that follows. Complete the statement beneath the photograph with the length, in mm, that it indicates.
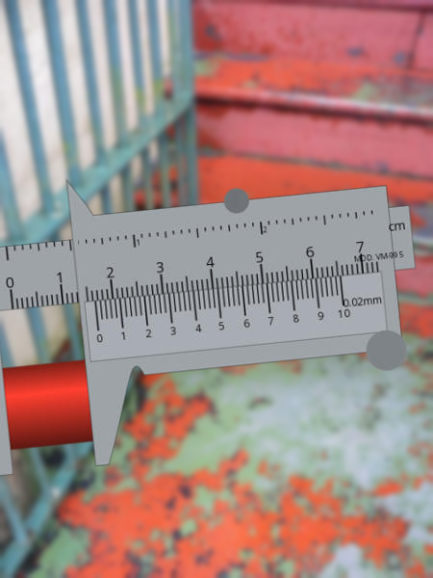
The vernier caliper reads 16.5 mm
